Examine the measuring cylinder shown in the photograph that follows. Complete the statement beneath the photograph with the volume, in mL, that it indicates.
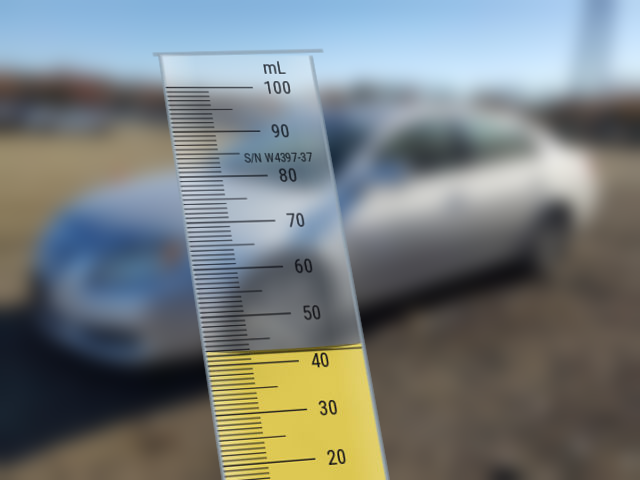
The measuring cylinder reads 42 mL
